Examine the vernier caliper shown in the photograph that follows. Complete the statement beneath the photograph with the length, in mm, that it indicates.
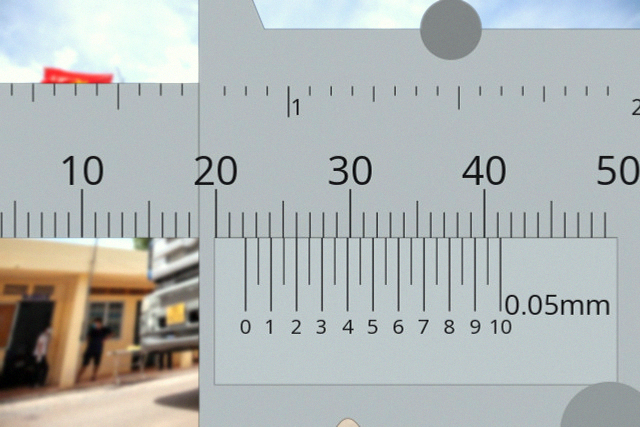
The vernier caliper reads 22.2 mm
